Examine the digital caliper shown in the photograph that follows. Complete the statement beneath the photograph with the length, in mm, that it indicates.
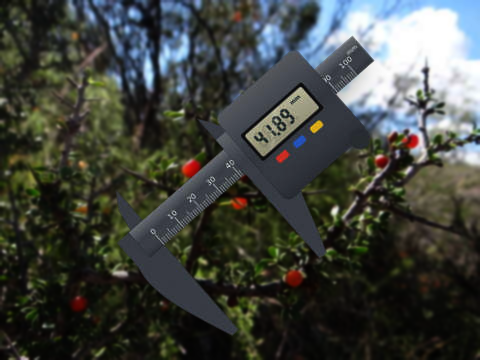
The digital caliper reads 41.89 mm
